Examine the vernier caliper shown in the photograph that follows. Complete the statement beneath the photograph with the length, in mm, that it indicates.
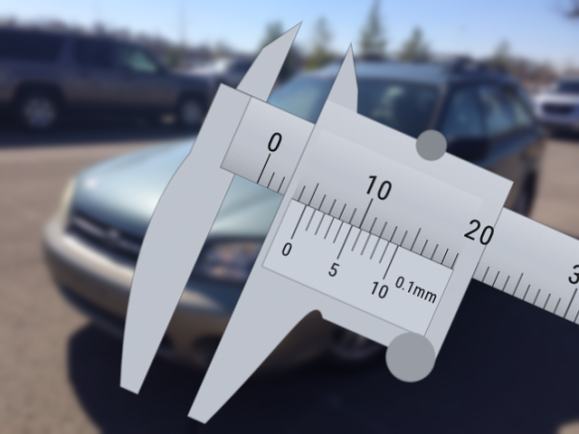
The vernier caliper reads 4.8 mm
